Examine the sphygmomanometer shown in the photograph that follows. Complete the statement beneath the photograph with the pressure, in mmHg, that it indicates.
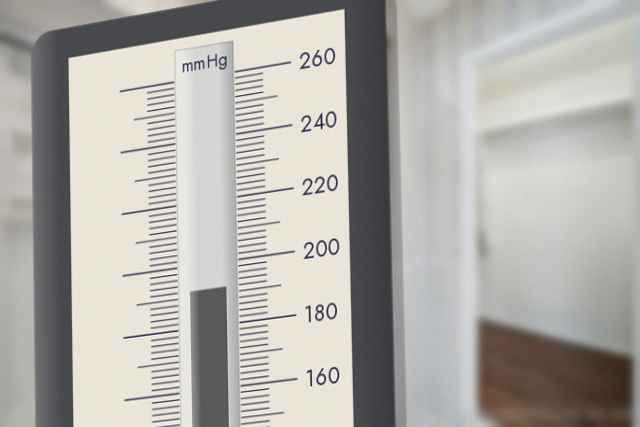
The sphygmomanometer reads 192 mmHg
